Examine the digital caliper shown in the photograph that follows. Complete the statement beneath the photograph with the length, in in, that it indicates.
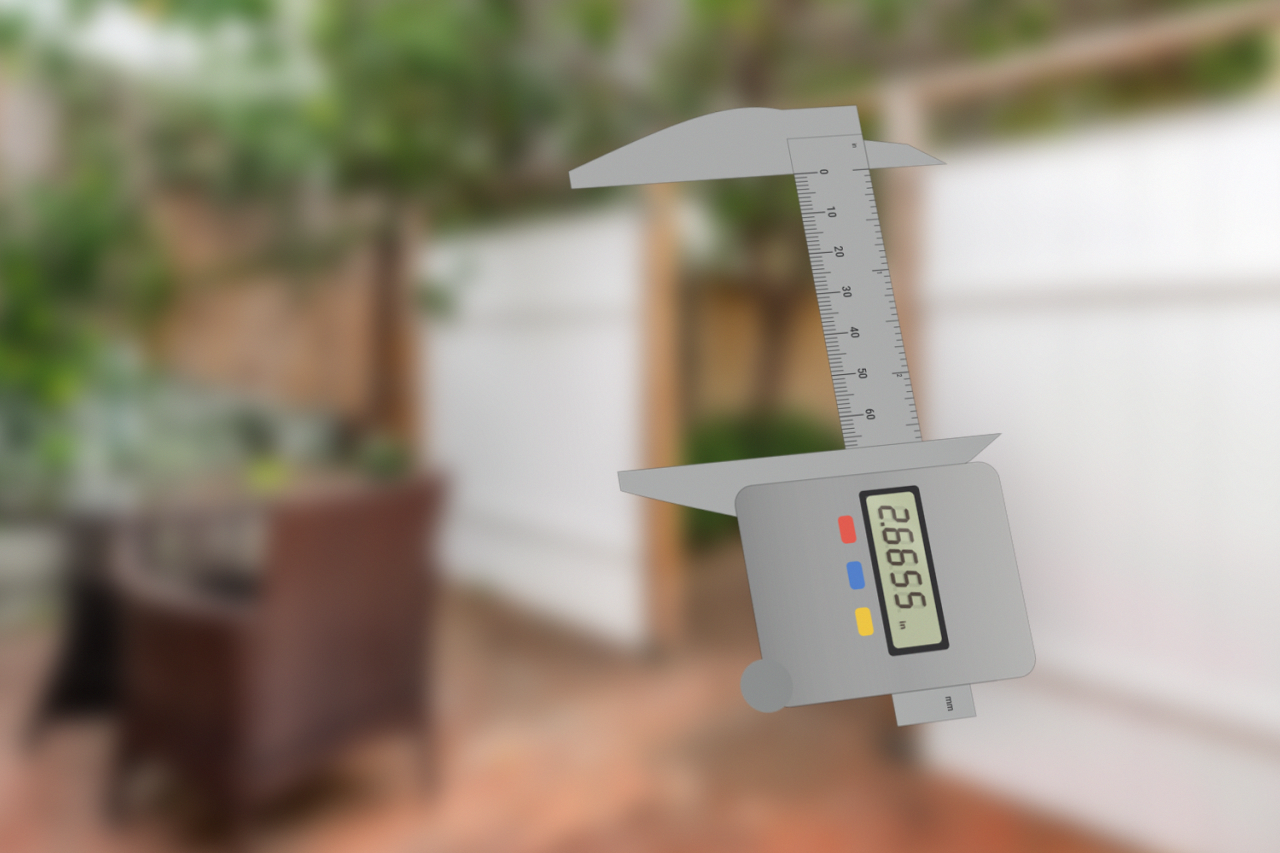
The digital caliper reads 2.6655 in
